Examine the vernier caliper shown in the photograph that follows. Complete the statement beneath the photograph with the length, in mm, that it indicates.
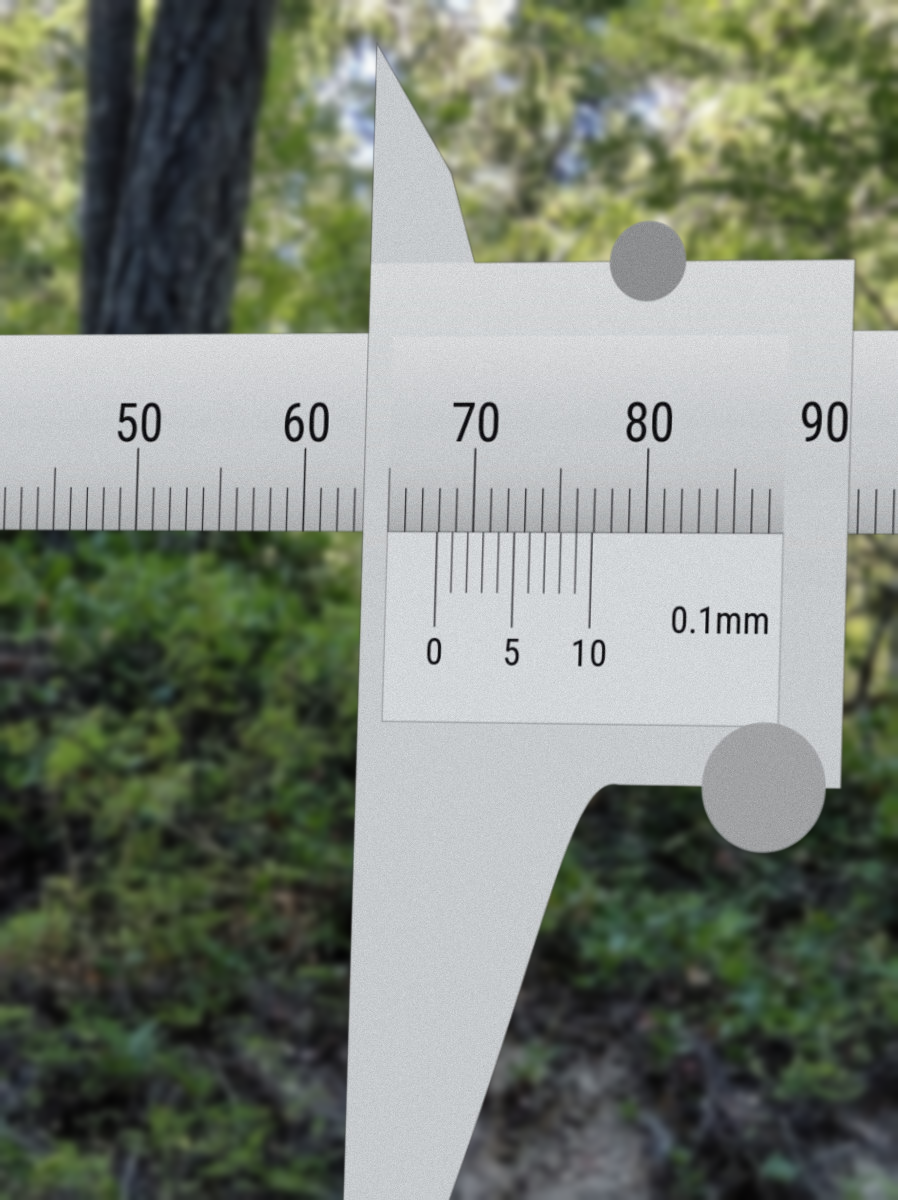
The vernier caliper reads 67.9 mm
